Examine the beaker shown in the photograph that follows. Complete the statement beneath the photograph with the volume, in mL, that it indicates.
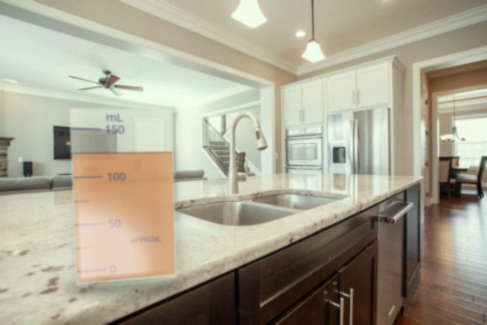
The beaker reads 125 mL
